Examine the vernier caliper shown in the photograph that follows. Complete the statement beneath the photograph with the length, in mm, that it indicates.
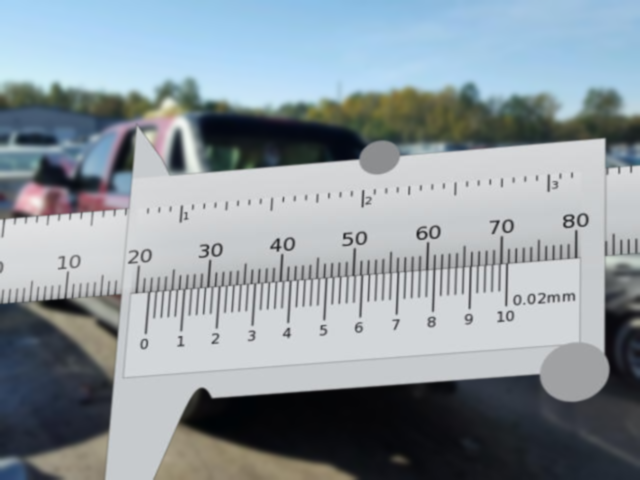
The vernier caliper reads 21.8 mm
